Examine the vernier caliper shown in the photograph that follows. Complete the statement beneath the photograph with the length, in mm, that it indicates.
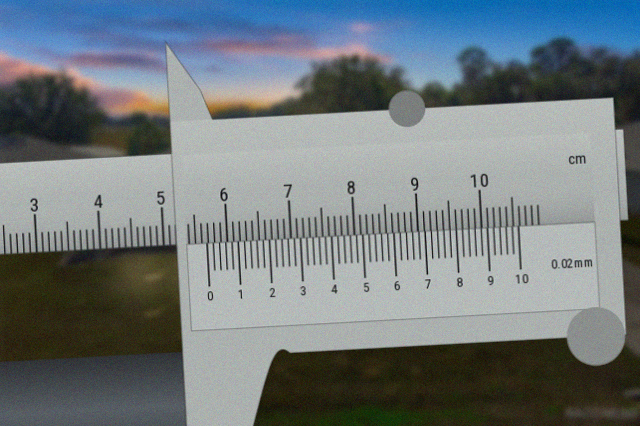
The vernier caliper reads 56.8 mm
